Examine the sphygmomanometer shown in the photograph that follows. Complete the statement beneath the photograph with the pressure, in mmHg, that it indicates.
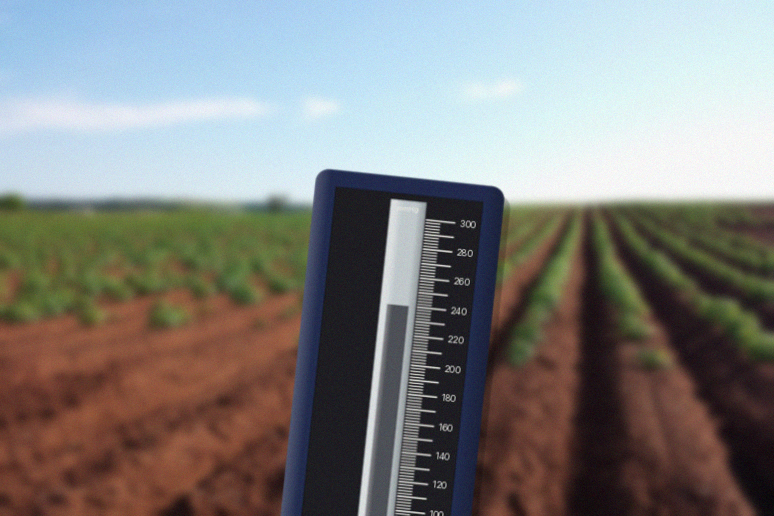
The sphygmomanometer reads 240 mmHg
